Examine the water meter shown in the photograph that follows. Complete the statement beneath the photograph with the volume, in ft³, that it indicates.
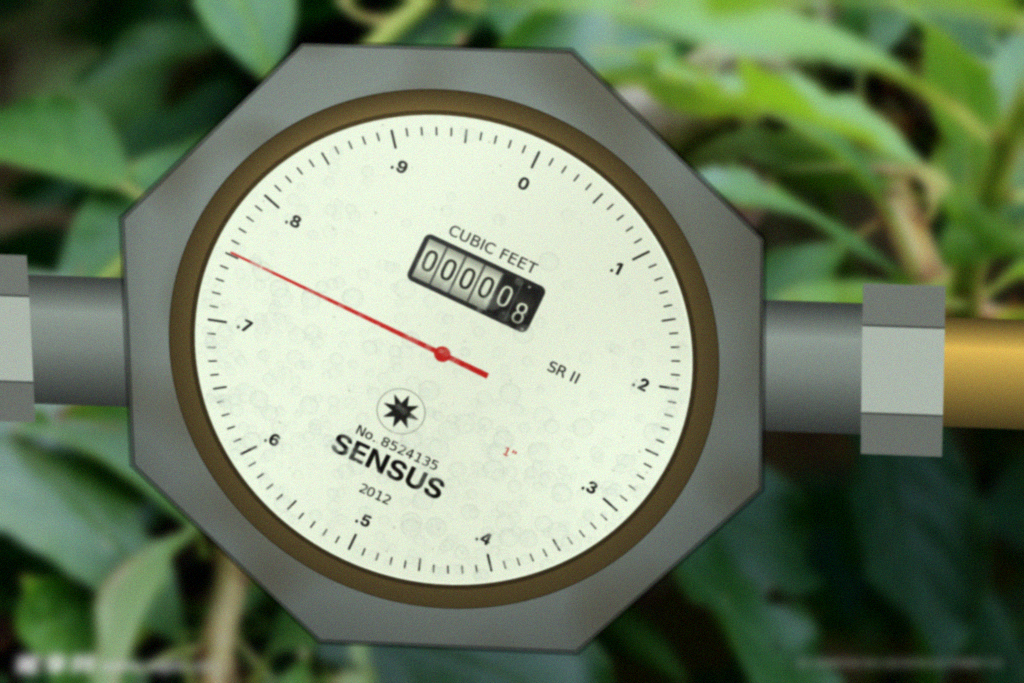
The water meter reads 7.75 ft³
